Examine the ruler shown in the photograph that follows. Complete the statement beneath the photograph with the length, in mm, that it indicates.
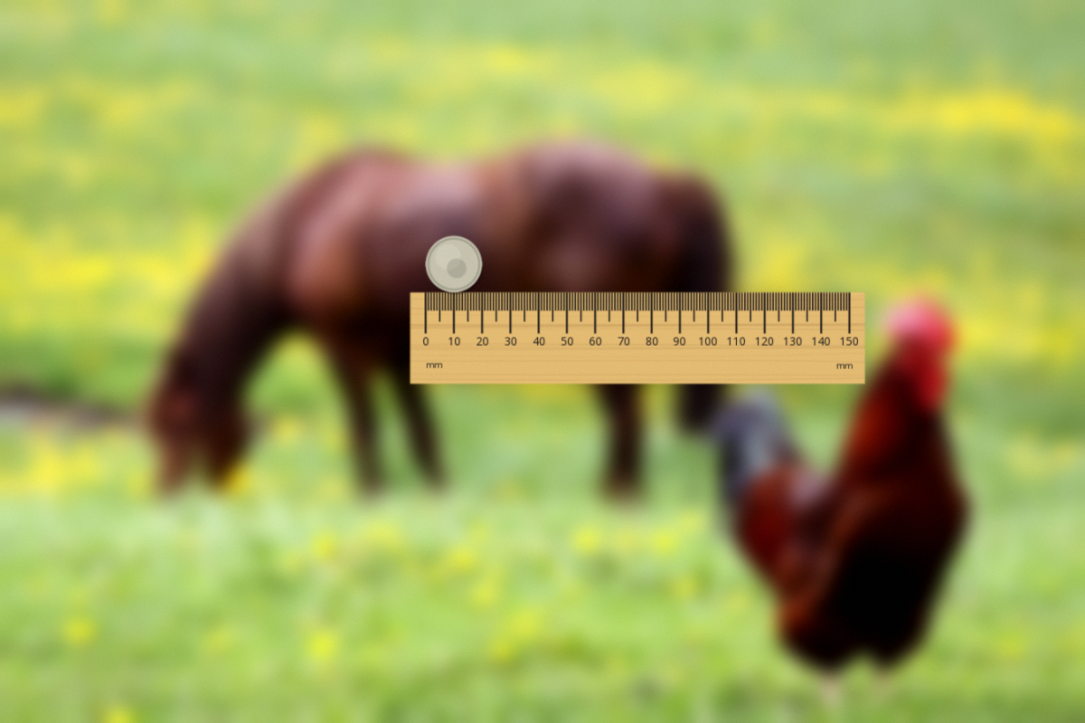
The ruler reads 20 mm
